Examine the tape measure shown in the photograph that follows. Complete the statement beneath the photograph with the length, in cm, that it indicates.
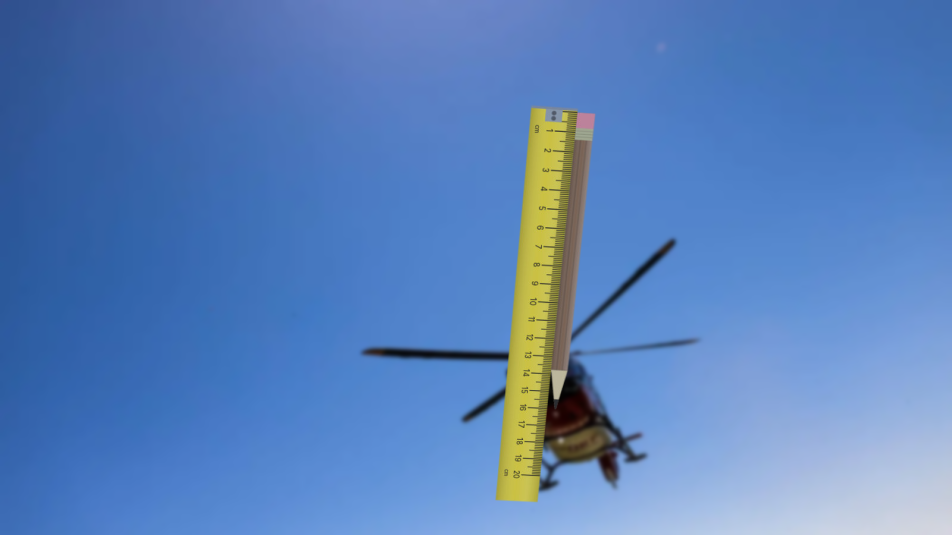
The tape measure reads 16 cm
